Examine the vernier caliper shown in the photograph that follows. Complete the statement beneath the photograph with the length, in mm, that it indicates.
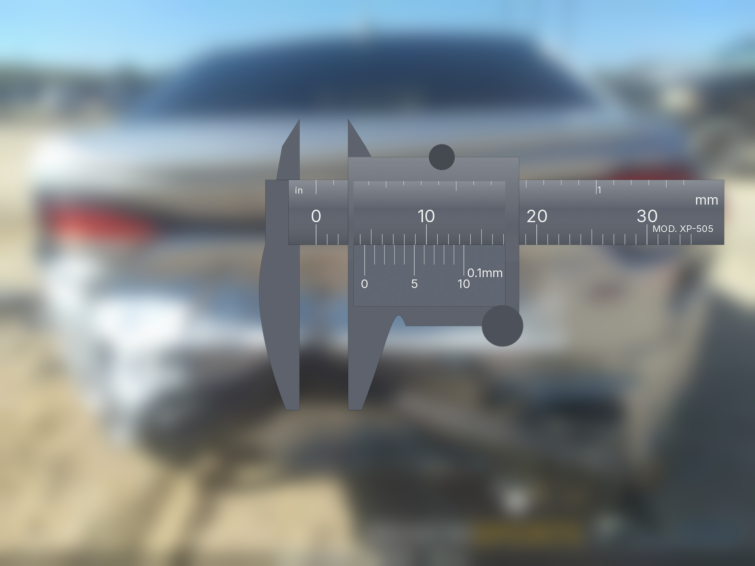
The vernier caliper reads 4.4 mm
